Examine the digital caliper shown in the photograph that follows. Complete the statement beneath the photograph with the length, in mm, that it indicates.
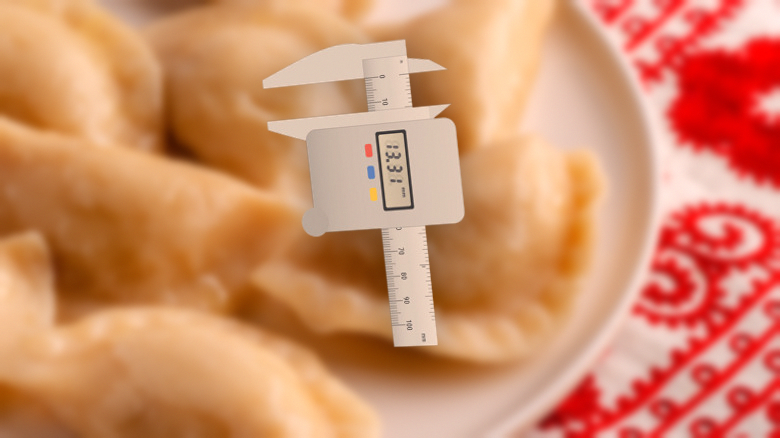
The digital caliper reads 13.31 mm
